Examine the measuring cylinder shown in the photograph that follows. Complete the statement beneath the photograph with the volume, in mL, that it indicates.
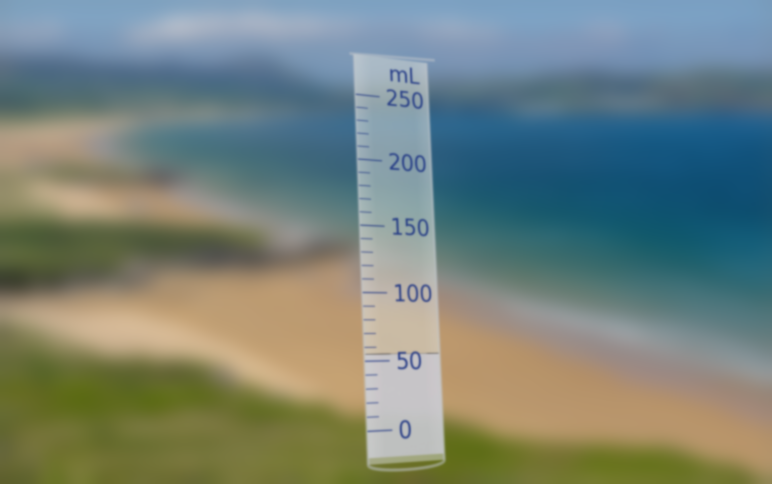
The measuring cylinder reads 55 mL
